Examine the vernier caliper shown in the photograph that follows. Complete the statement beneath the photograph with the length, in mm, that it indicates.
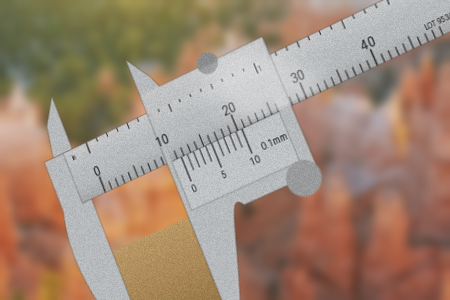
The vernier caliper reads 11.6 mm
